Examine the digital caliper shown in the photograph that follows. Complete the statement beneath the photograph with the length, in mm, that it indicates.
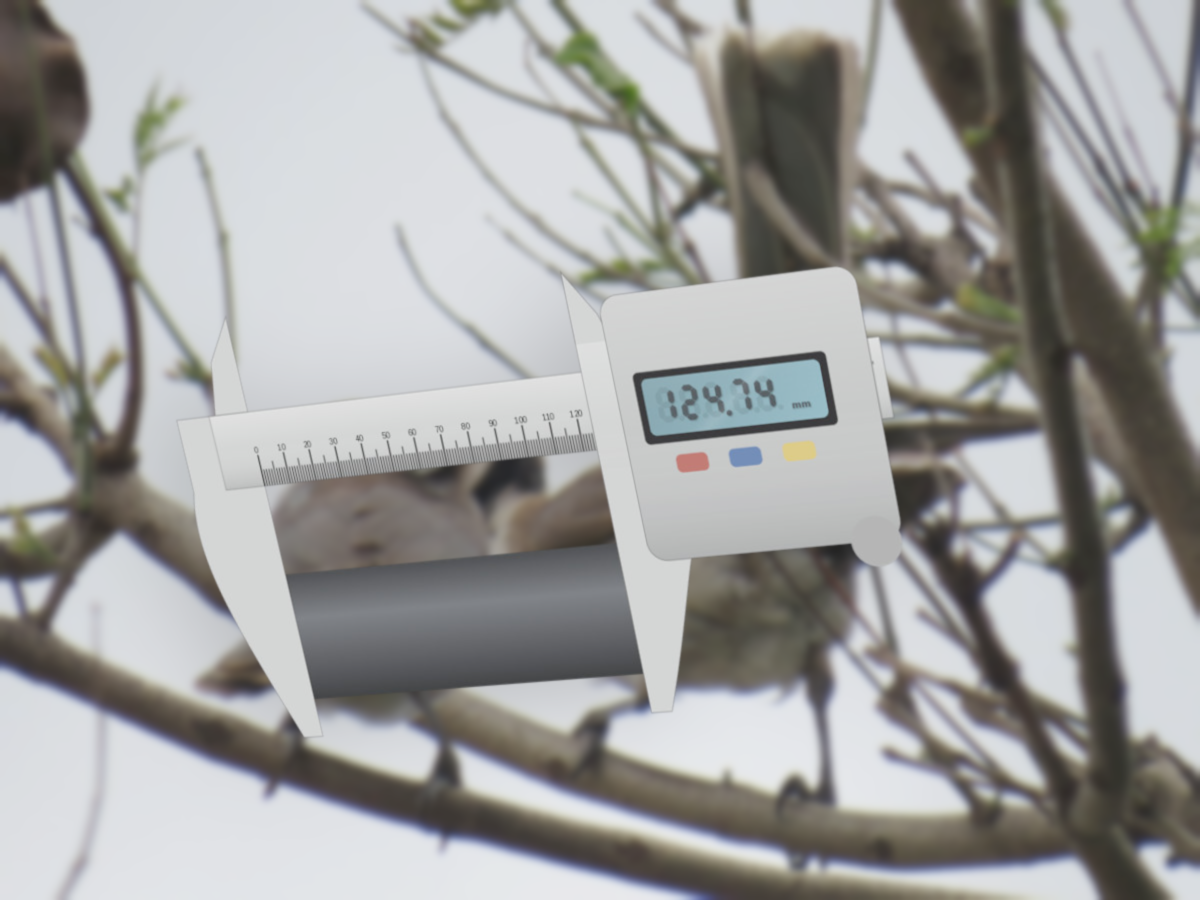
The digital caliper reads 124.74 mm
